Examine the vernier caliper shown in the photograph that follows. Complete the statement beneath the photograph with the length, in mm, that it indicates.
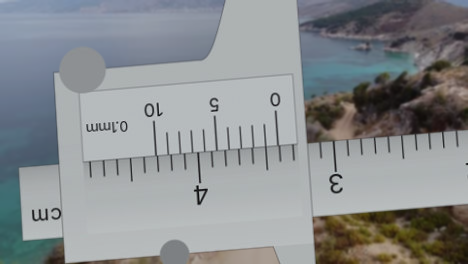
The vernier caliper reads 34.1 mm
